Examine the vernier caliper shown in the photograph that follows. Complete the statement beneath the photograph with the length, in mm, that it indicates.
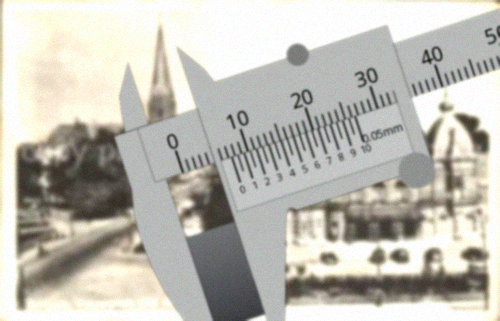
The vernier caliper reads 7.5 mm
